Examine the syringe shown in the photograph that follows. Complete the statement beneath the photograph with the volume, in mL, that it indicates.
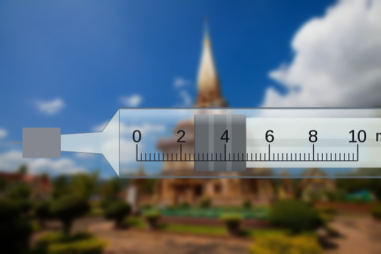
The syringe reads 2.6 mL
